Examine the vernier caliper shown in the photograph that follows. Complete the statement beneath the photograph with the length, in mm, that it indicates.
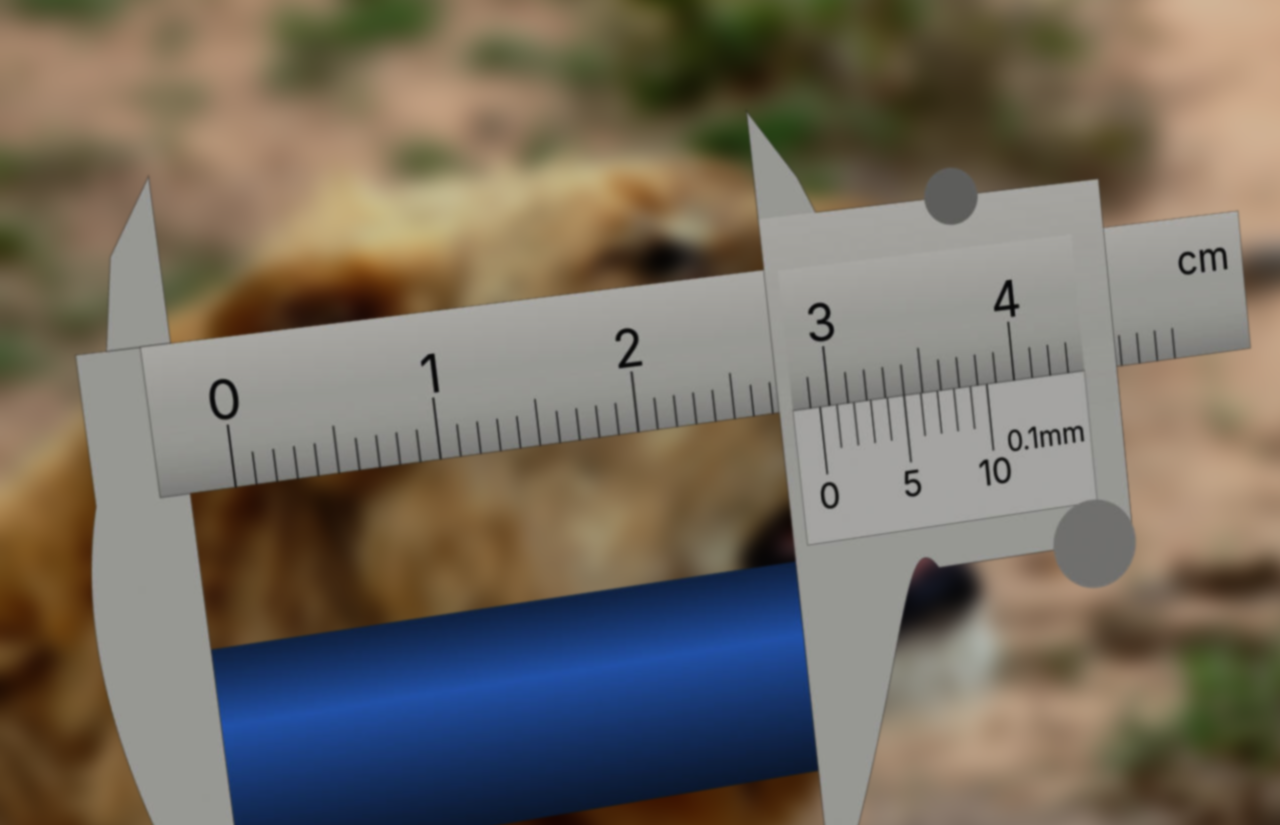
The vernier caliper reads 29.5 mm
